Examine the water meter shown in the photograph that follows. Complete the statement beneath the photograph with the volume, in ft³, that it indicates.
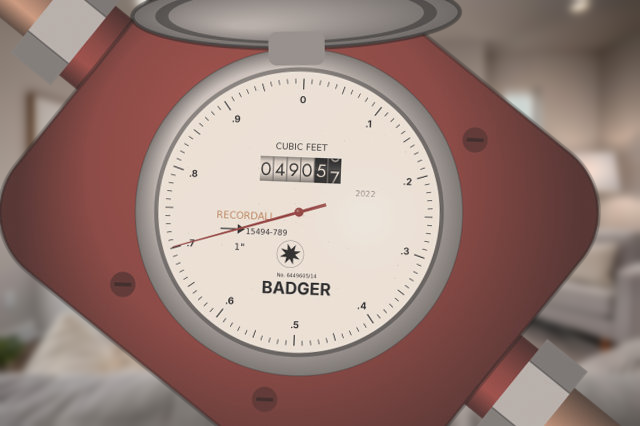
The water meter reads 49056.70 ft³
